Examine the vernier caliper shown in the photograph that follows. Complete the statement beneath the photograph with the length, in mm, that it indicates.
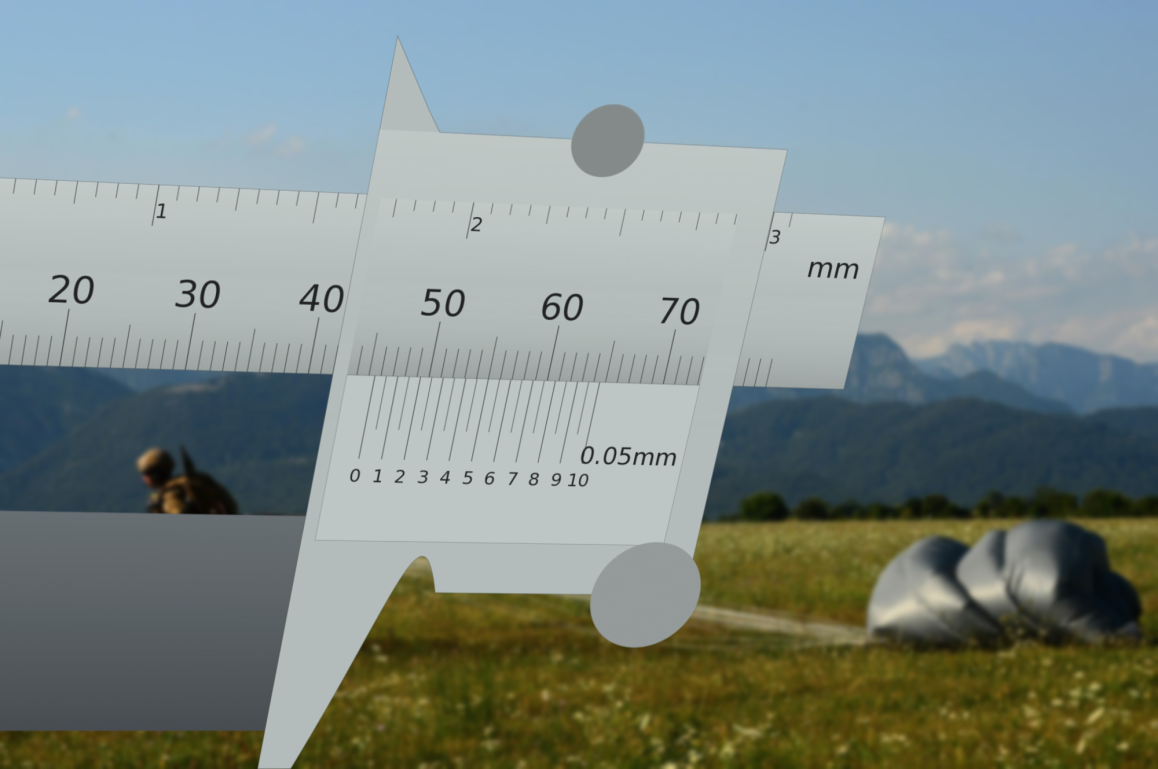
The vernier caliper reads 45.5 mm
